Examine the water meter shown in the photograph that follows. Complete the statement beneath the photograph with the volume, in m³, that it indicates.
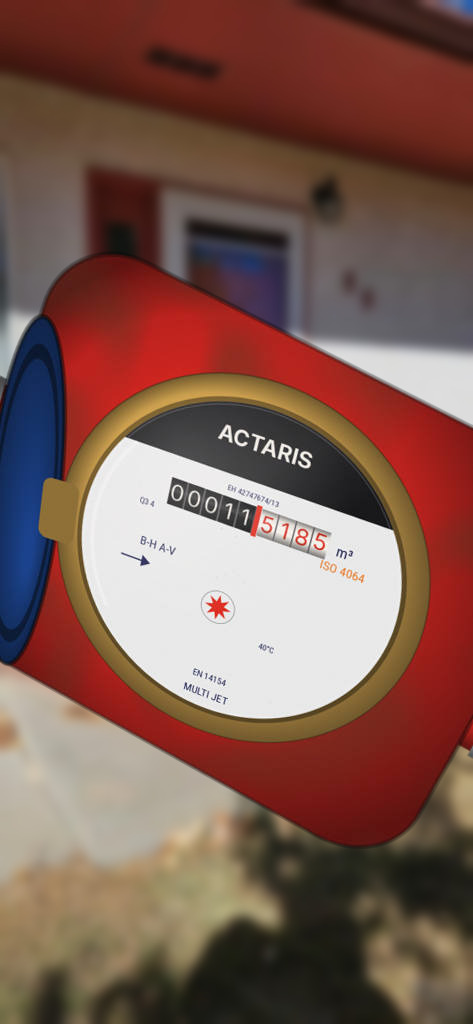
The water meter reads 11.5185 m³
